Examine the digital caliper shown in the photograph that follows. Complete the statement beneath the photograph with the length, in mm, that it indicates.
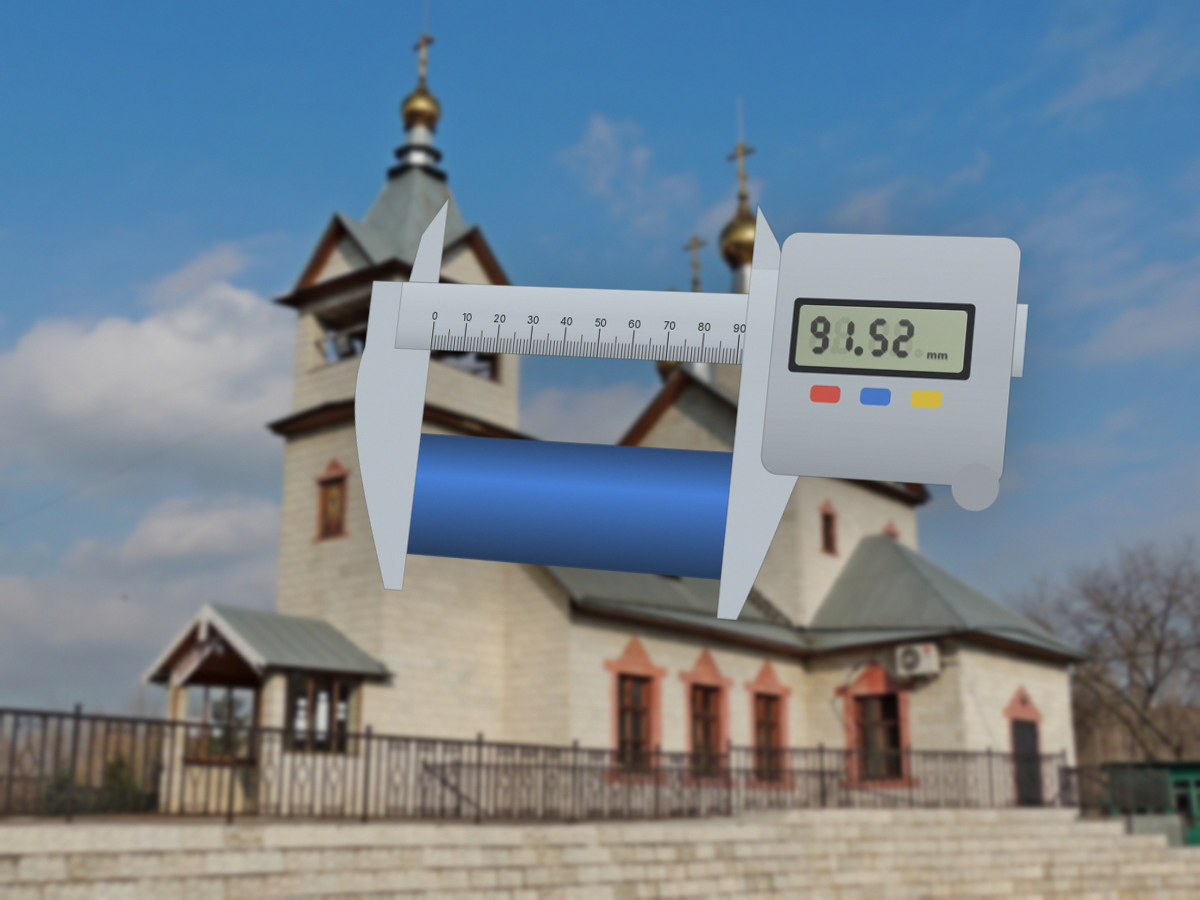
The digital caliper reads 91.52 mm
